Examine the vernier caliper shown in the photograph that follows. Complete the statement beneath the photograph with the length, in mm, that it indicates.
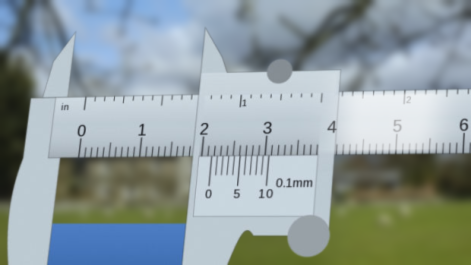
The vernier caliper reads 21.6 mm
